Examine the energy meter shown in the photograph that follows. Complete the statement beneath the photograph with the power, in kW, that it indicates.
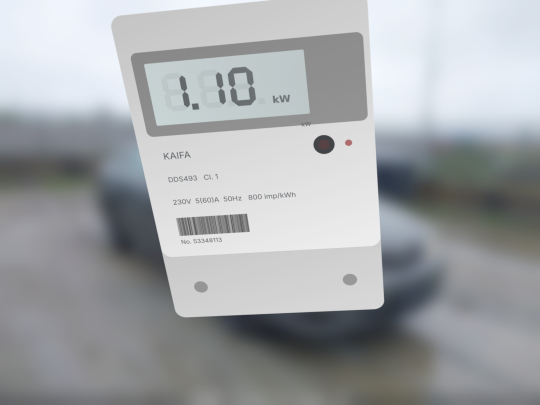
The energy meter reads 1.10 kW
